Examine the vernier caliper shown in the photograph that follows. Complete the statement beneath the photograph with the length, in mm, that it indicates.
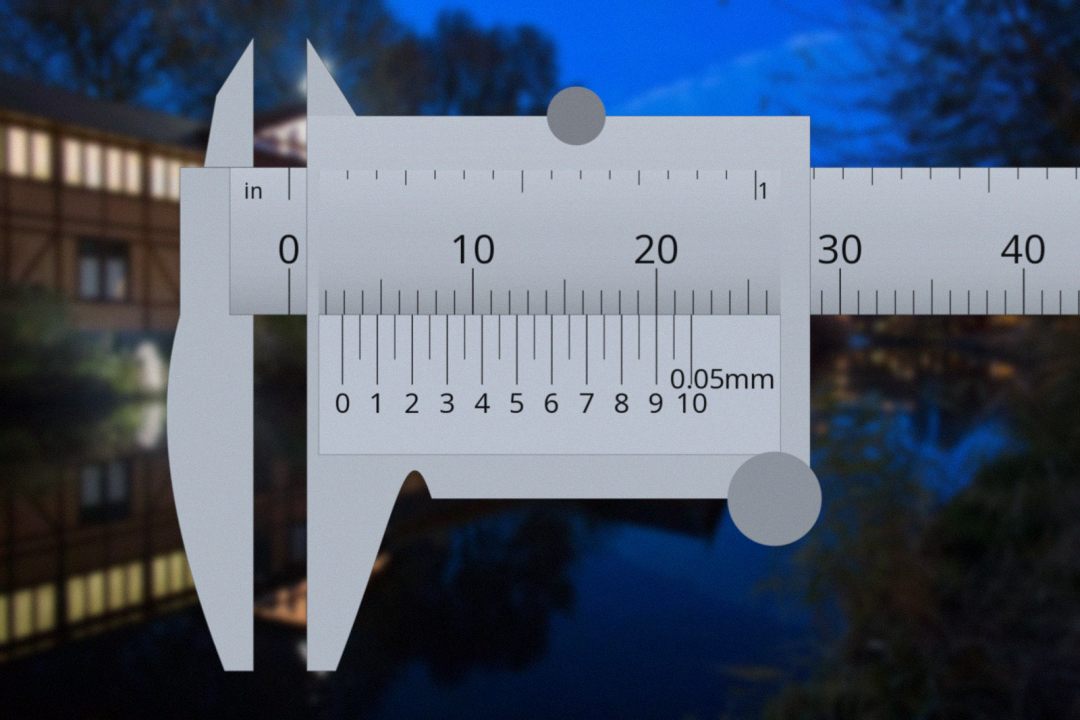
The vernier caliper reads 2.9 mm
